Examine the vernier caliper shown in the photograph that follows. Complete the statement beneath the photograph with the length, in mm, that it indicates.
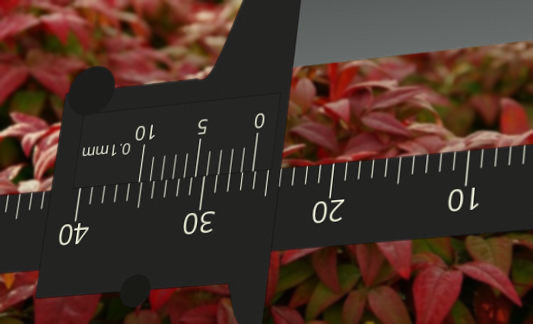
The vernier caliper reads 26.2 mm
